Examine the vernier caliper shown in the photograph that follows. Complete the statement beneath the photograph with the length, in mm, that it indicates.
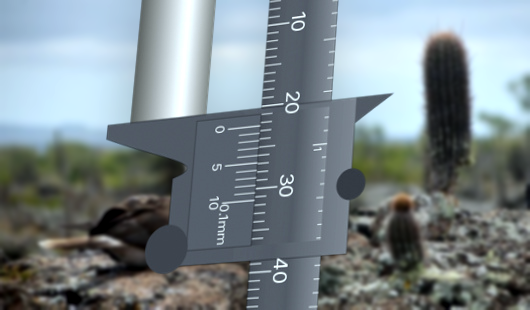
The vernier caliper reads 22.4 mm
